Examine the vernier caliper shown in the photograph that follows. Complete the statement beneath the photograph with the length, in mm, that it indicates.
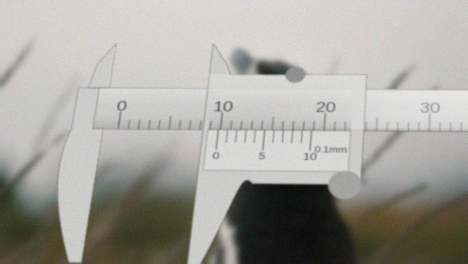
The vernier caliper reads 9.8 mm
